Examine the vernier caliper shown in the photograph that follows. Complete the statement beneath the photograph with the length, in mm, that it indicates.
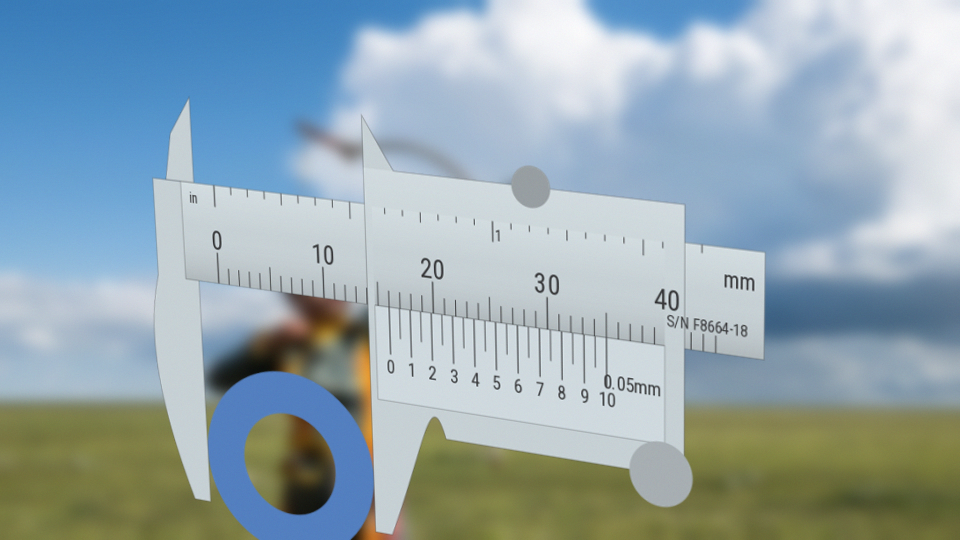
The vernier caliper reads 16.0 mm
